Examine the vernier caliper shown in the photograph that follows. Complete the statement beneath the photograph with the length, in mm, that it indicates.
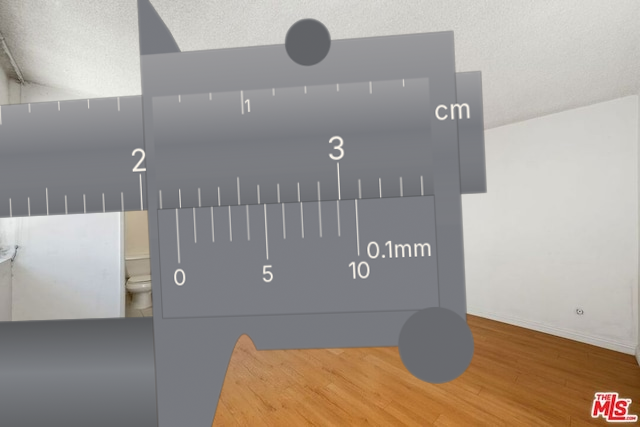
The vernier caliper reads 21.8 mm
